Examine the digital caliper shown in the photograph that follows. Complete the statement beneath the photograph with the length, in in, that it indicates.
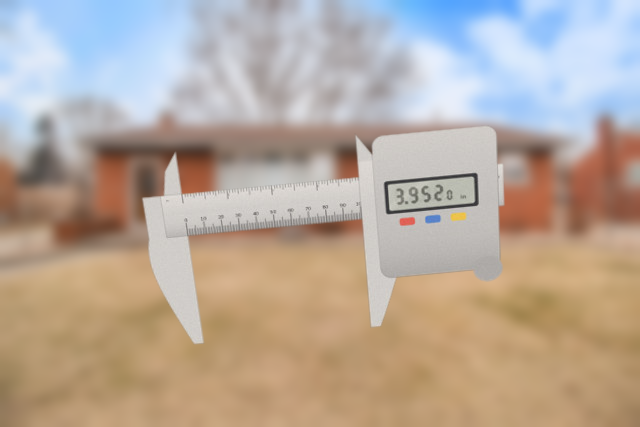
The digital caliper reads 3.9520 in
